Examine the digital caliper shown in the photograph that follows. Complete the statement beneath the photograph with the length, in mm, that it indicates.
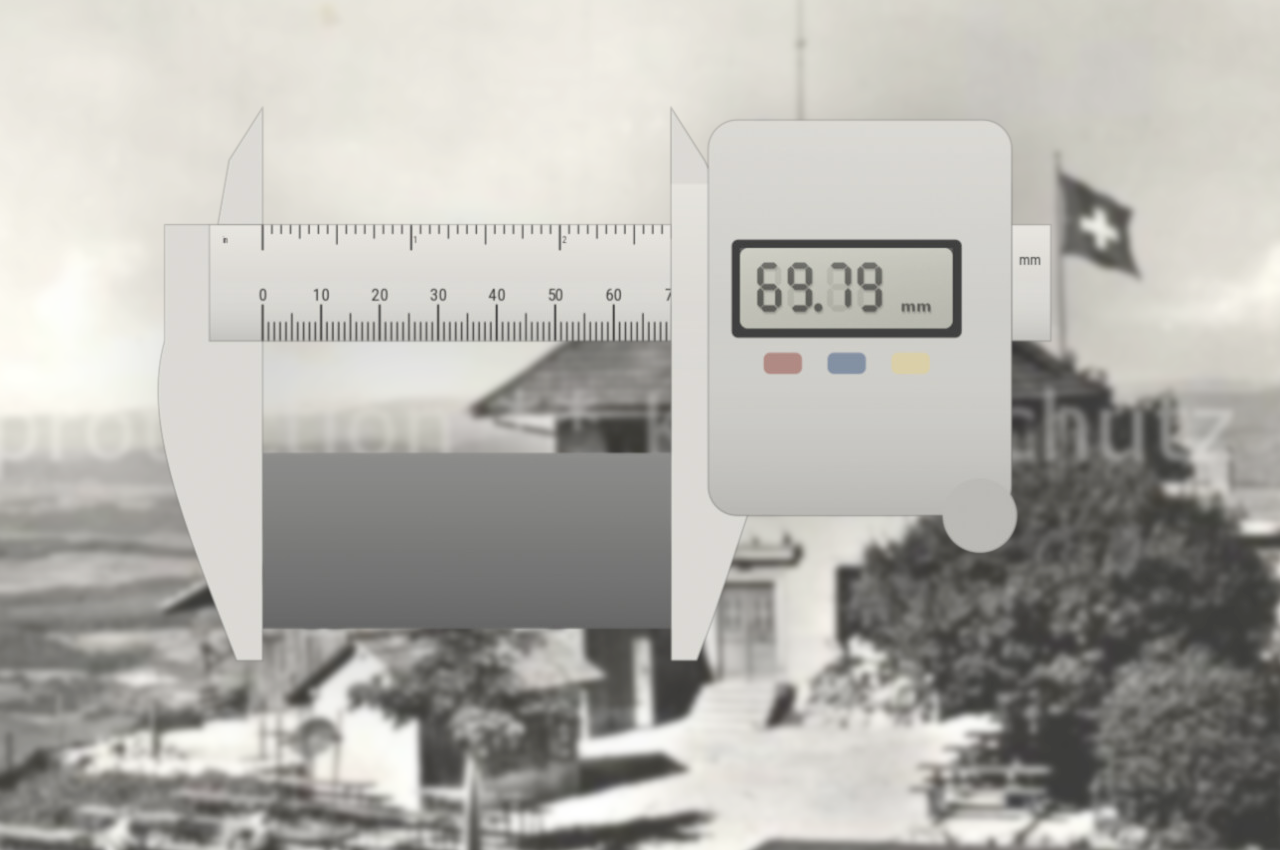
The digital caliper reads 69.79 mm
